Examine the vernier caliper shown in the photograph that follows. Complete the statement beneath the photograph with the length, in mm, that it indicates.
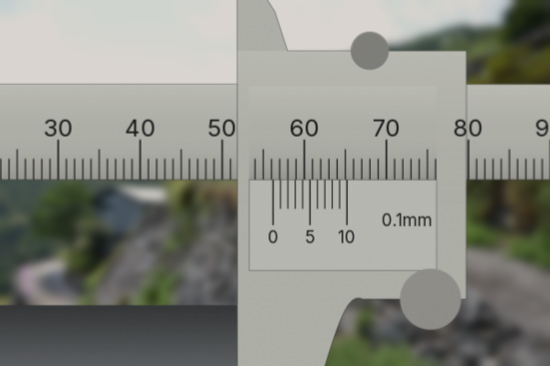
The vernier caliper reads 56.2 mm
